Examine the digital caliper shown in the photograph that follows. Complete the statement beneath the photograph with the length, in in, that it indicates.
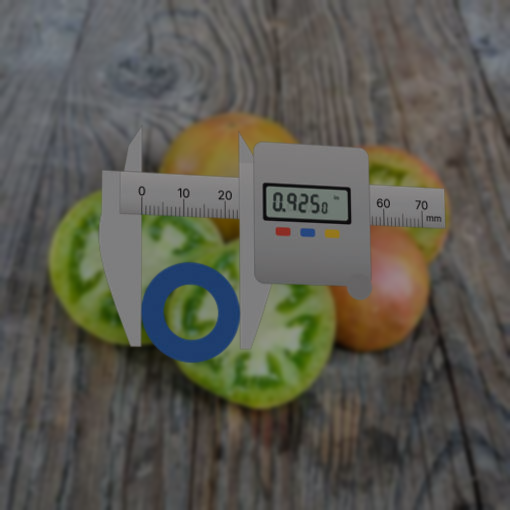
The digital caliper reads 0.9250 in
